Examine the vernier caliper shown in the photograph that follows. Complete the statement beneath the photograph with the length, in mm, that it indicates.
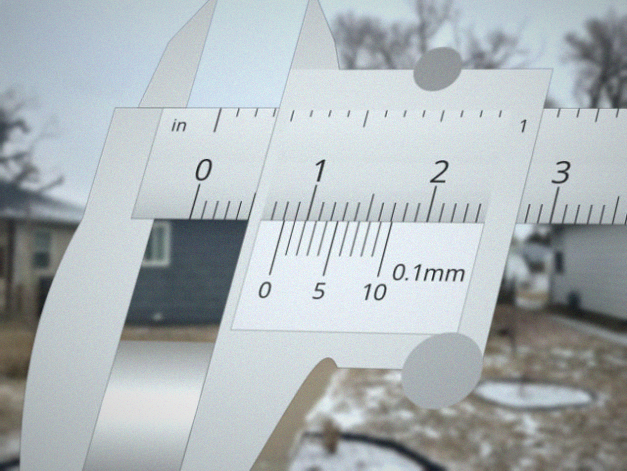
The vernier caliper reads 8.1 mm
